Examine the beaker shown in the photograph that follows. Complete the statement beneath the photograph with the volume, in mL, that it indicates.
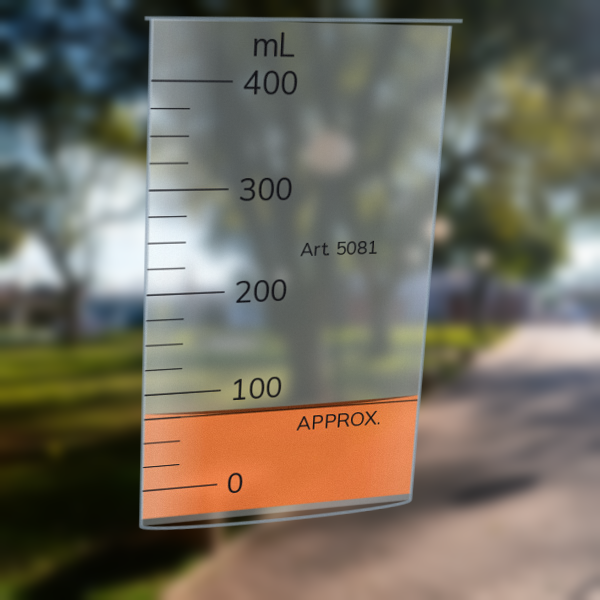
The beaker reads 75 mL
